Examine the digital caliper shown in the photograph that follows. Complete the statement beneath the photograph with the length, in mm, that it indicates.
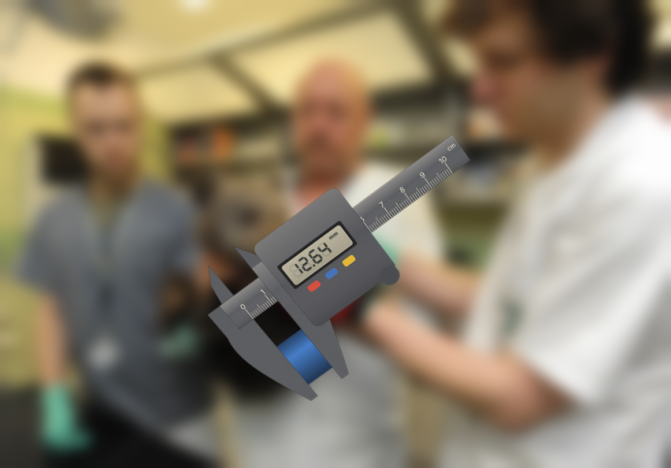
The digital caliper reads 12.64 mm
